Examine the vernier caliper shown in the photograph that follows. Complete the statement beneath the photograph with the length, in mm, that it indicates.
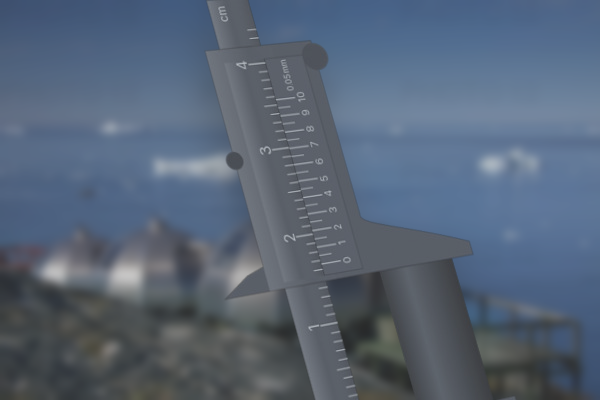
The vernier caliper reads 16.6 mm
